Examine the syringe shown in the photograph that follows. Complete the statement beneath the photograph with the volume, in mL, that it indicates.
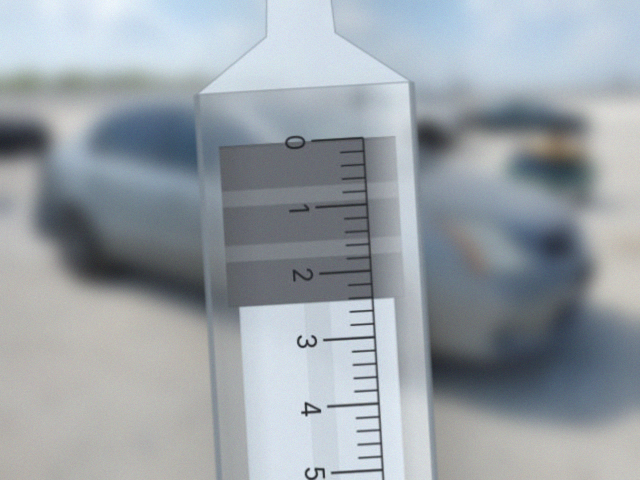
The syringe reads 0 mL
